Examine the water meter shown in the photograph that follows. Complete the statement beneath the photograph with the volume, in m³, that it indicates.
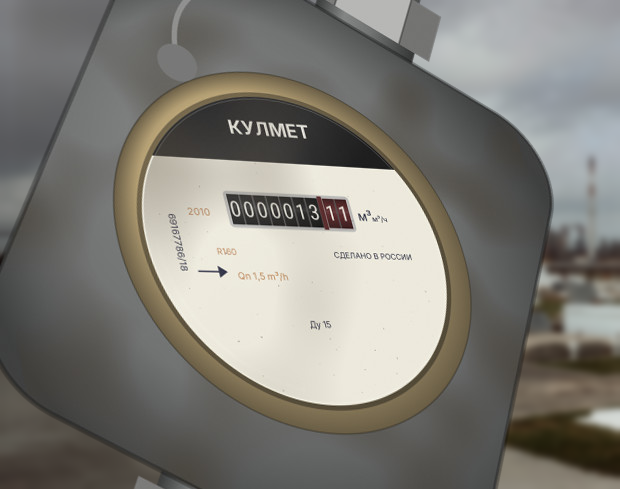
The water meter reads 13.11 m³
